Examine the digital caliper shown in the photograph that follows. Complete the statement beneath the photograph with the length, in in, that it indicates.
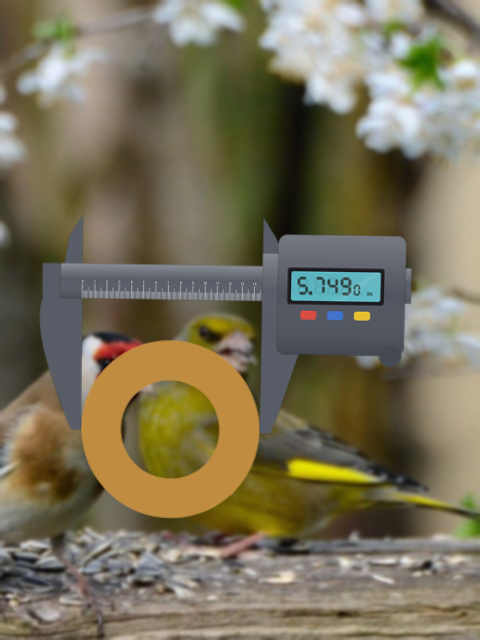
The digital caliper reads 5.7490 in
